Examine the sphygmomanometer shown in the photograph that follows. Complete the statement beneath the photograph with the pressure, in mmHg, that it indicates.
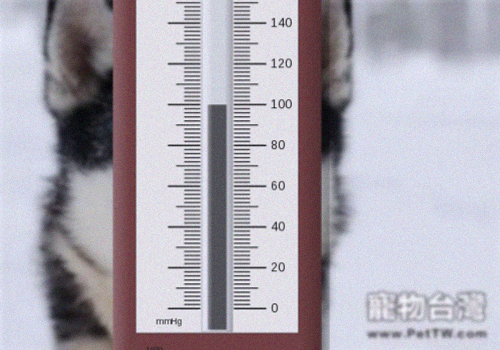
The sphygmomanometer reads 100 mmHg
